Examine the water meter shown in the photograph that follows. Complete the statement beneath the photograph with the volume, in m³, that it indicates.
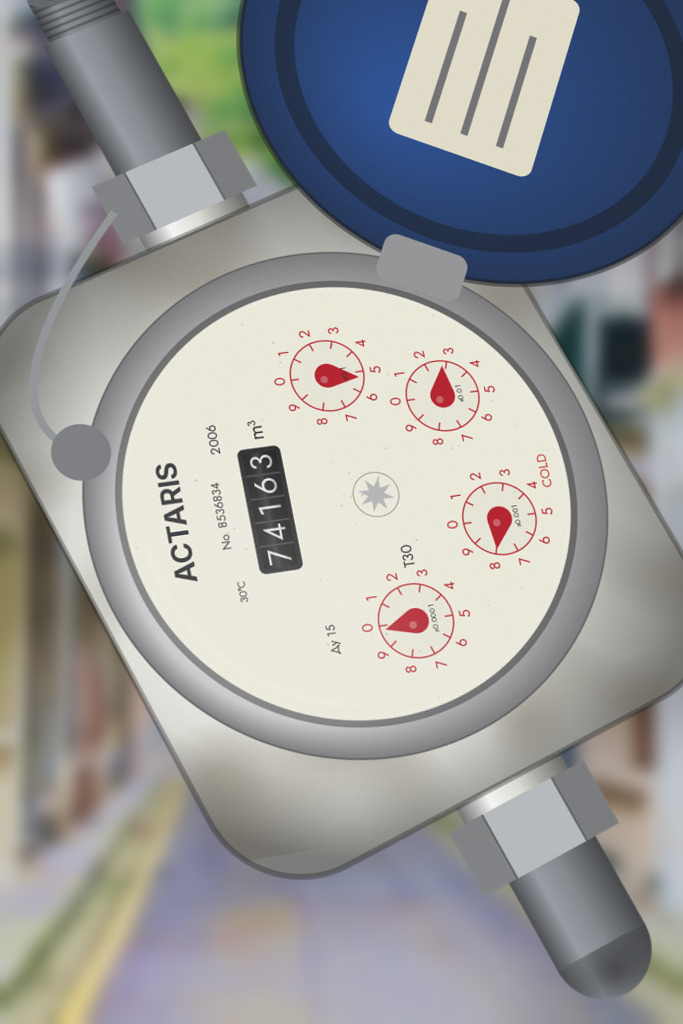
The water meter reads 74163.5279 m³
